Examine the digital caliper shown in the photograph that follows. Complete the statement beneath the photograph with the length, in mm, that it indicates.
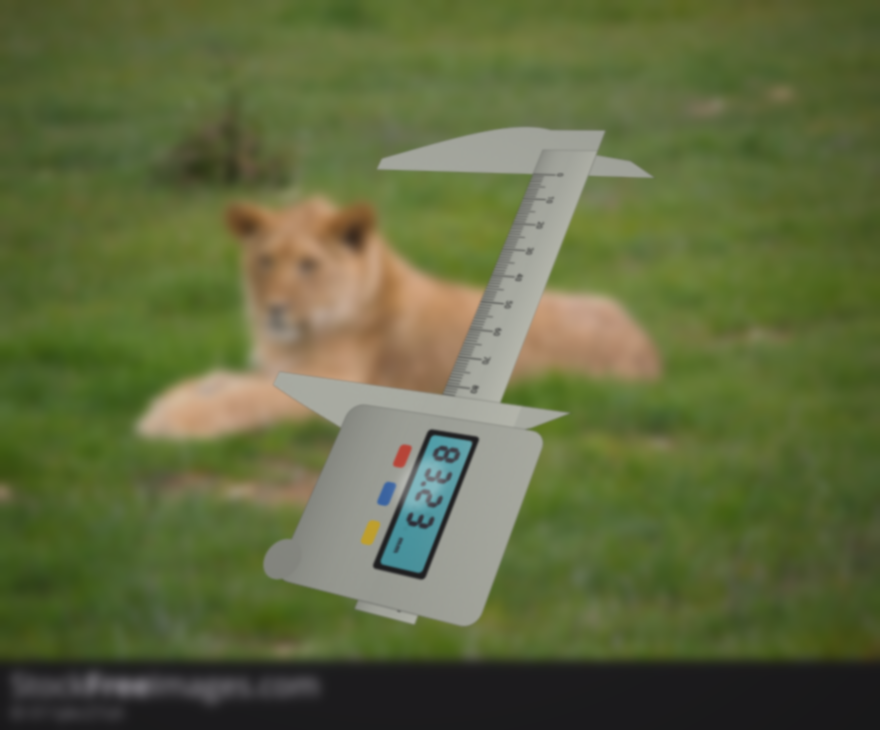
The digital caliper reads 83.23 mm
